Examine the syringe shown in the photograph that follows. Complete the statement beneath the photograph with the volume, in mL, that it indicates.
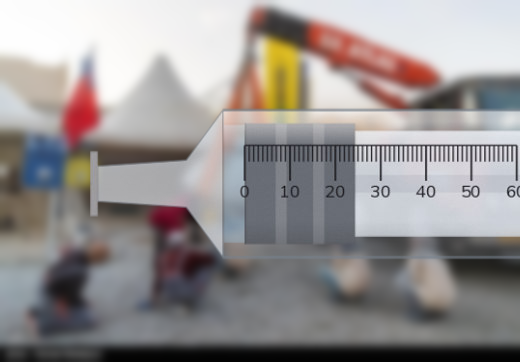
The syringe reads 0 mL
